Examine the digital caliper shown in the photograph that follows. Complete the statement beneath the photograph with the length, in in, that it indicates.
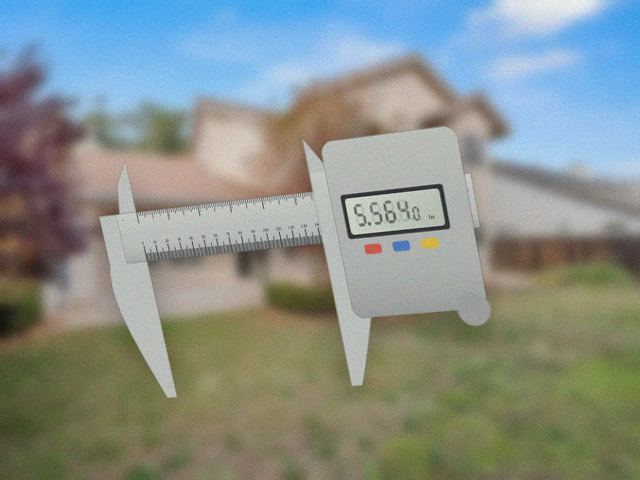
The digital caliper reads 5.5640 in
